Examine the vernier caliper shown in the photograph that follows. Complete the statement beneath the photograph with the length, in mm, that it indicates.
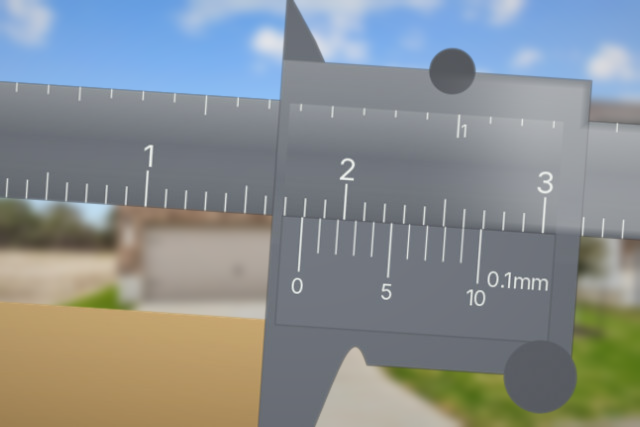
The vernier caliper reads 17.9 mm
